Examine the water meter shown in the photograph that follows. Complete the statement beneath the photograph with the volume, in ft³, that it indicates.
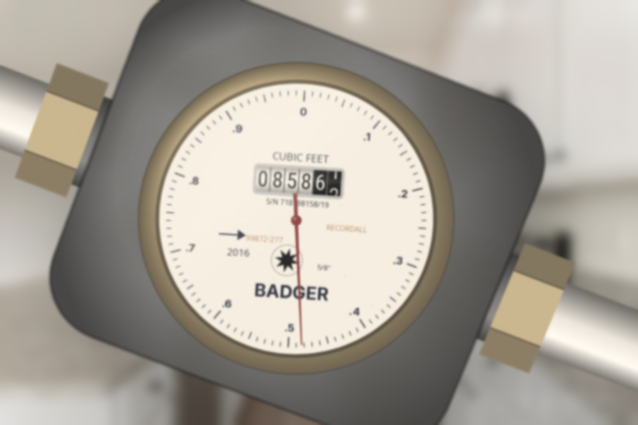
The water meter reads 85861.48 ft³
